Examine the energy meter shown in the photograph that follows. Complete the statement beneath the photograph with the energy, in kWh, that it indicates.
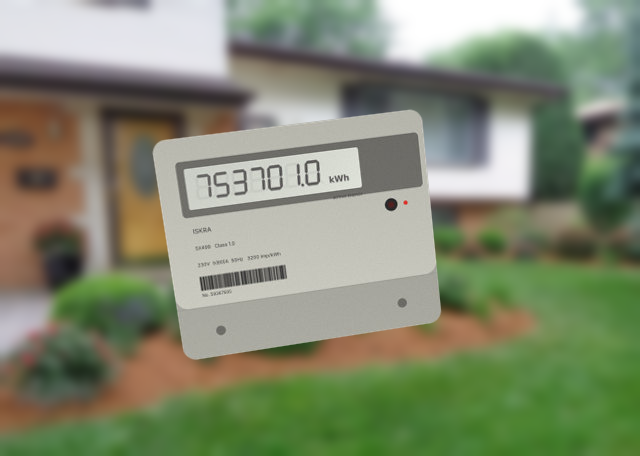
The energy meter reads 753701.0 kWh
